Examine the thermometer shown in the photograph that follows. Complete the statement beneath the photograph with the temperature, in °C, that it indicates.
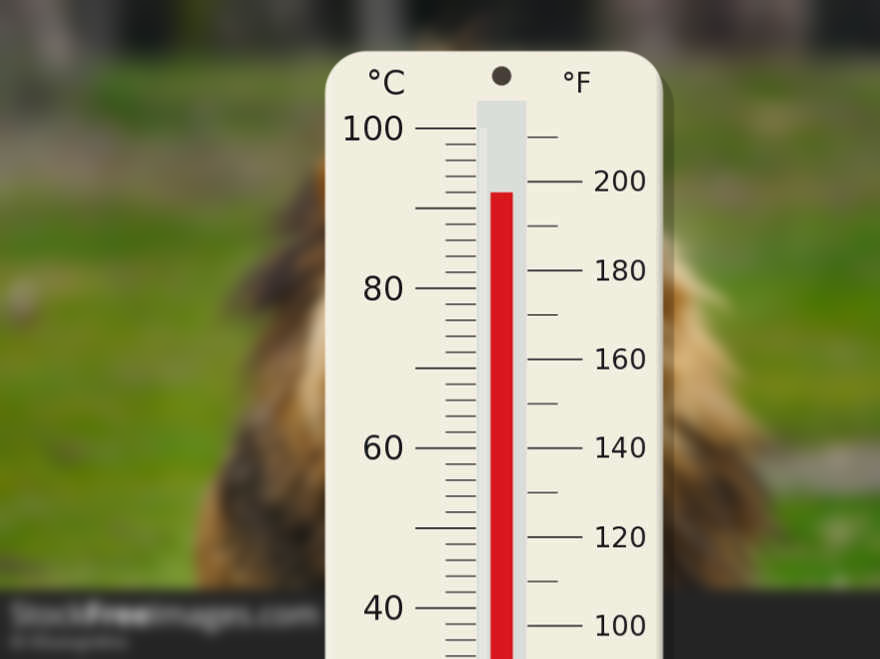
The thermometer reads 92 °C
